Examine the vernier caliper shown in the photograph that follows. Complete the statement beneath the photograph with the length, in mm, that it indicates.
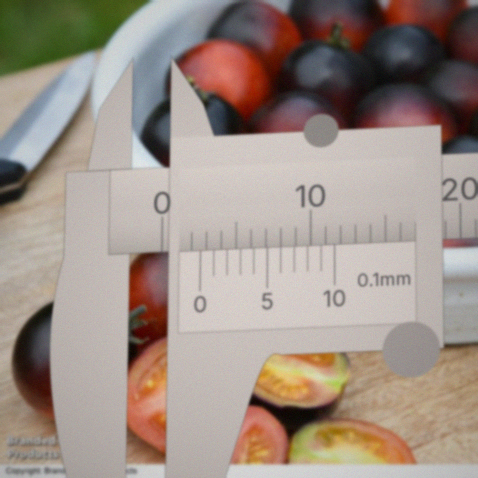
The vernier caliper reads 2.6 mm
